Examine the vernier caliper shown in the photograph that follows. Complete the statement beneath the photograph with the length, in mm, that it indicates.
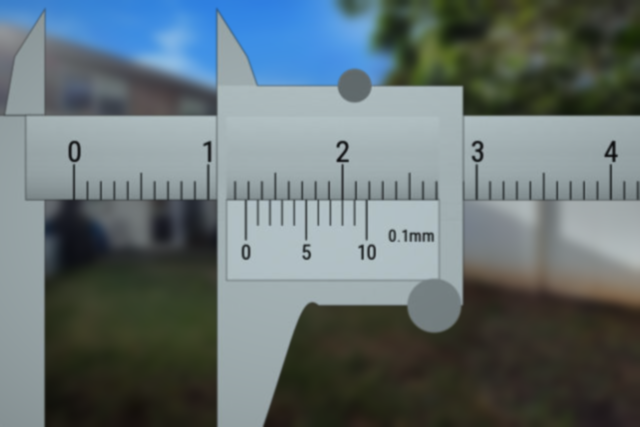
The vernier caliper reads 12.8 mm
